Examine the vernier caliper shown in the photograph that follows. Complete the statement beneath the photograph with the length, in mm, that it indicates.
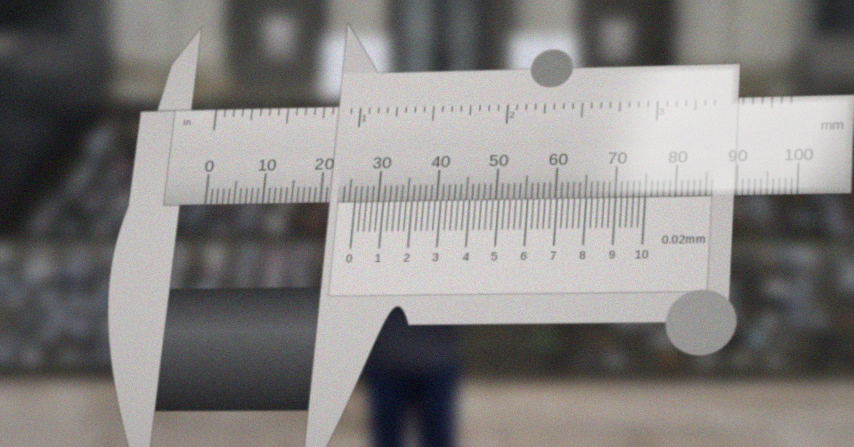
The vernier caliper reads 26.0 mm
